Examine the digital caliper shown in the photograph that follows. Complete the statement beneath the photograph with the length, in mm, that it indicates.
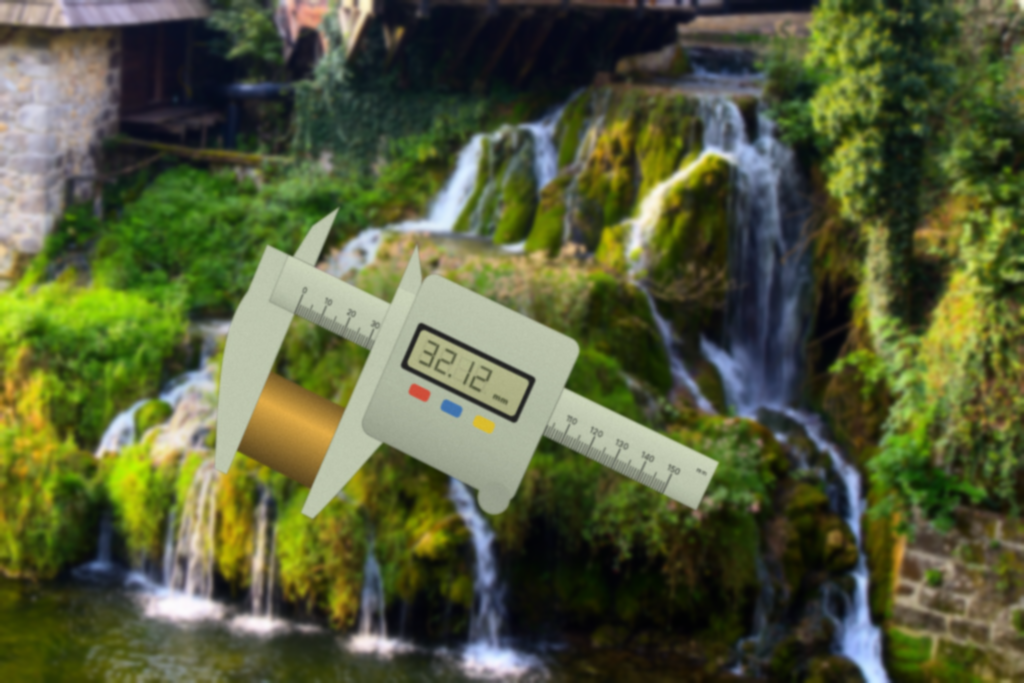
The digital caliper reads 32.12 mm
